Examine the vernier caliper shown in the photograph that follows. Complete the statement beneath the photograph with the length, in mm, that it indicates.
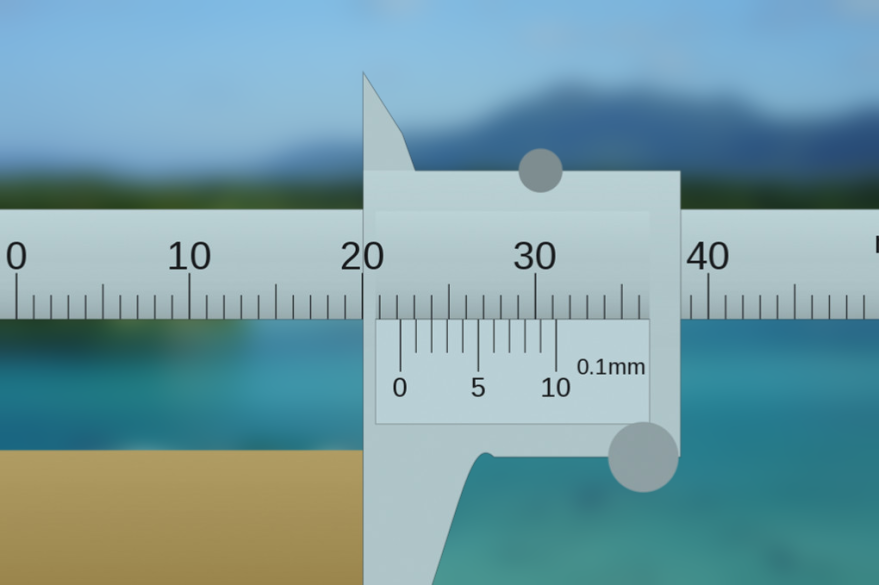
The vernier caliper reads 22.2 mm
